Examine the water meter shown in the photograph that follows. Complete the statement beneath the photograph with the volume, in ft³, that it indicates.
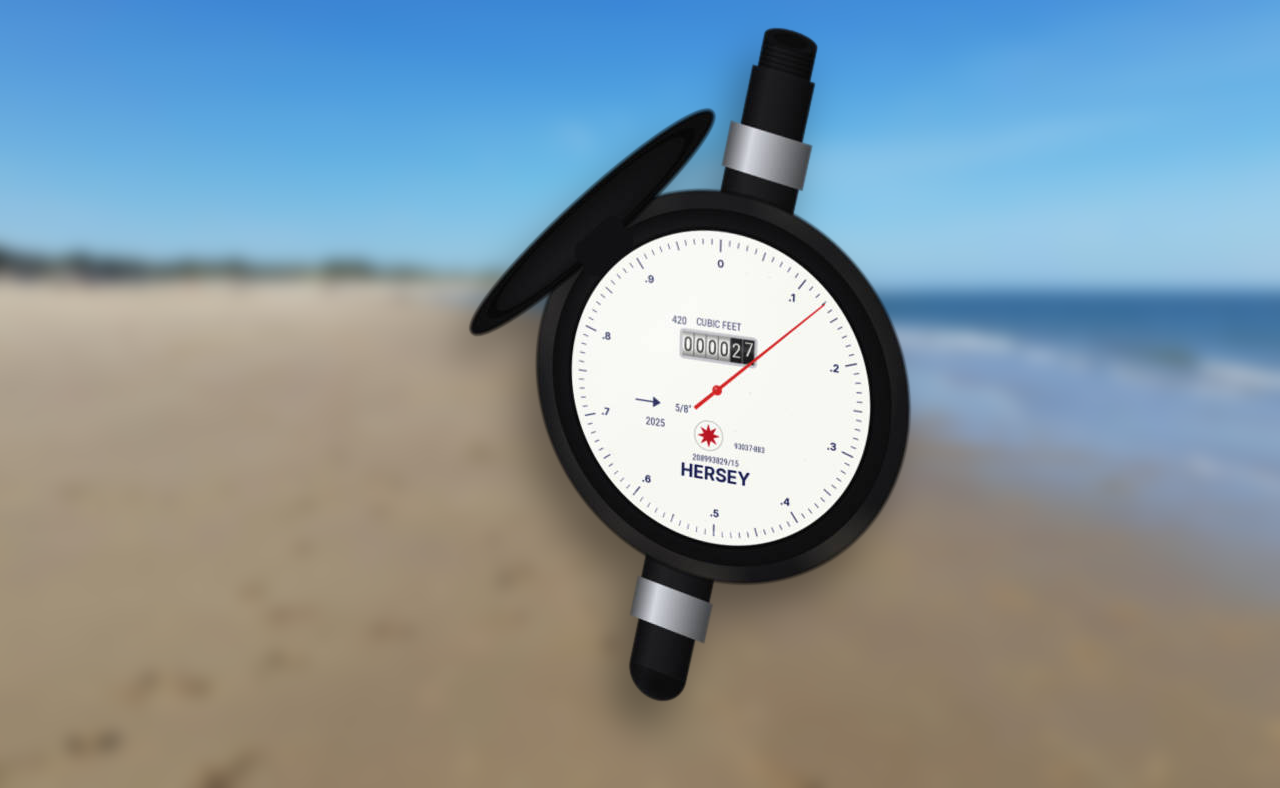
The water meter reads 27.13 ft³
